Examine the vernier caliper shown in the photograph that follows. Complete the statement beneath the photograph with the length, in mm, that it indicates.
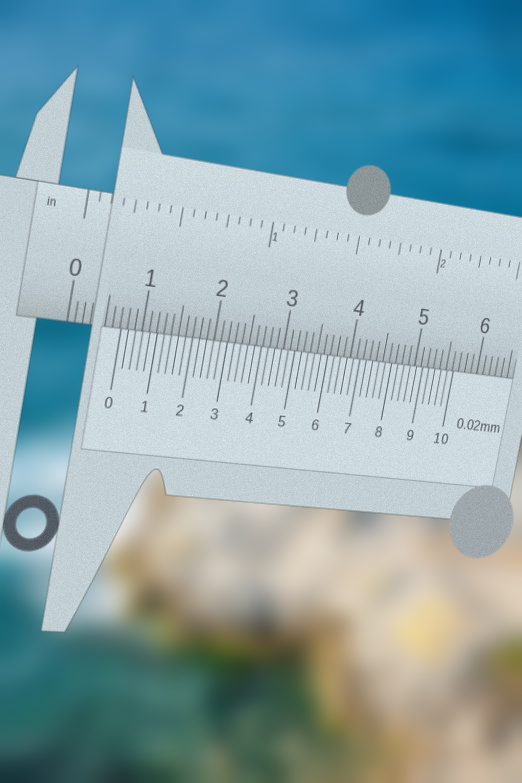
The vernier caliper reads 7.2 mm
